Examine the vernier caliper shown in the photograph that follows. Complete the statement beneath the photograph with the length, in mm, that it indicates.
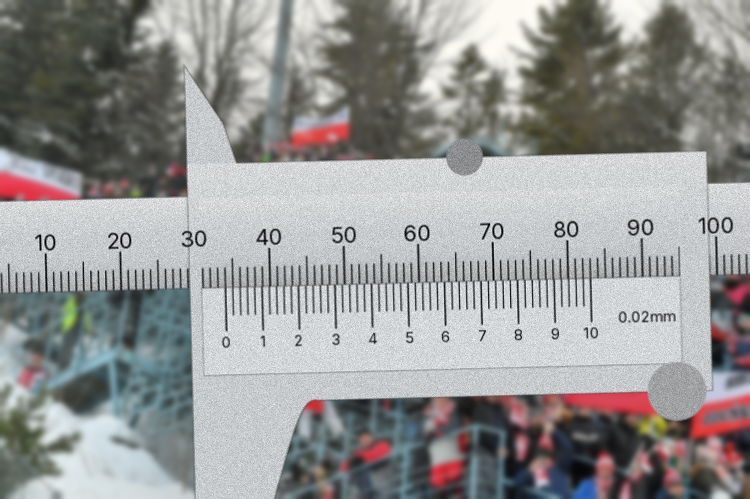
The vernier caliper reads 34.0 mm
